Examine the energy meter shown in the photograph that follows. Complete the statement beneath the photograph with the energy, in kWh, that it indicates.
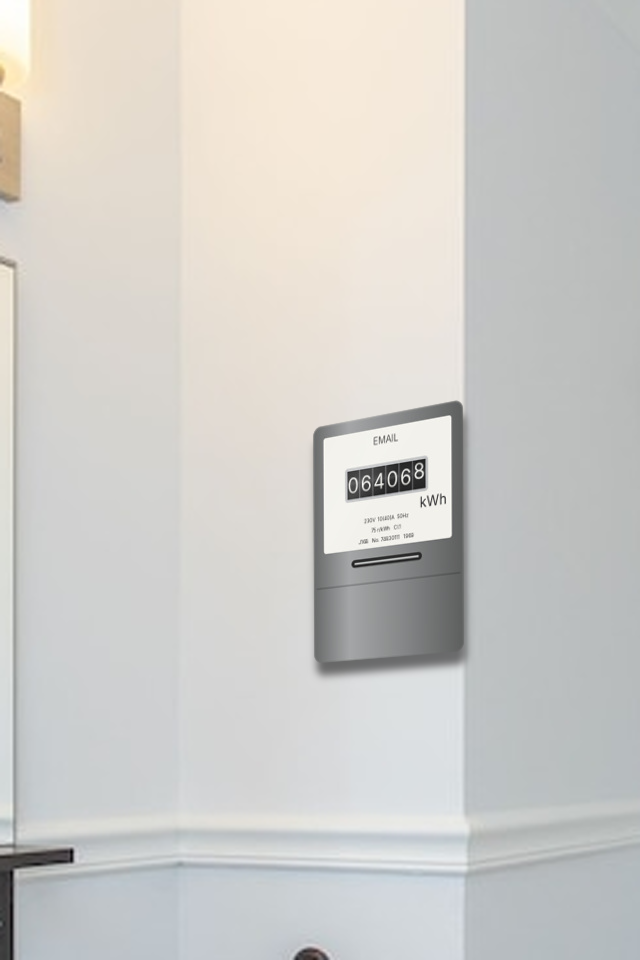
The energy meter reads 64068 kWh
